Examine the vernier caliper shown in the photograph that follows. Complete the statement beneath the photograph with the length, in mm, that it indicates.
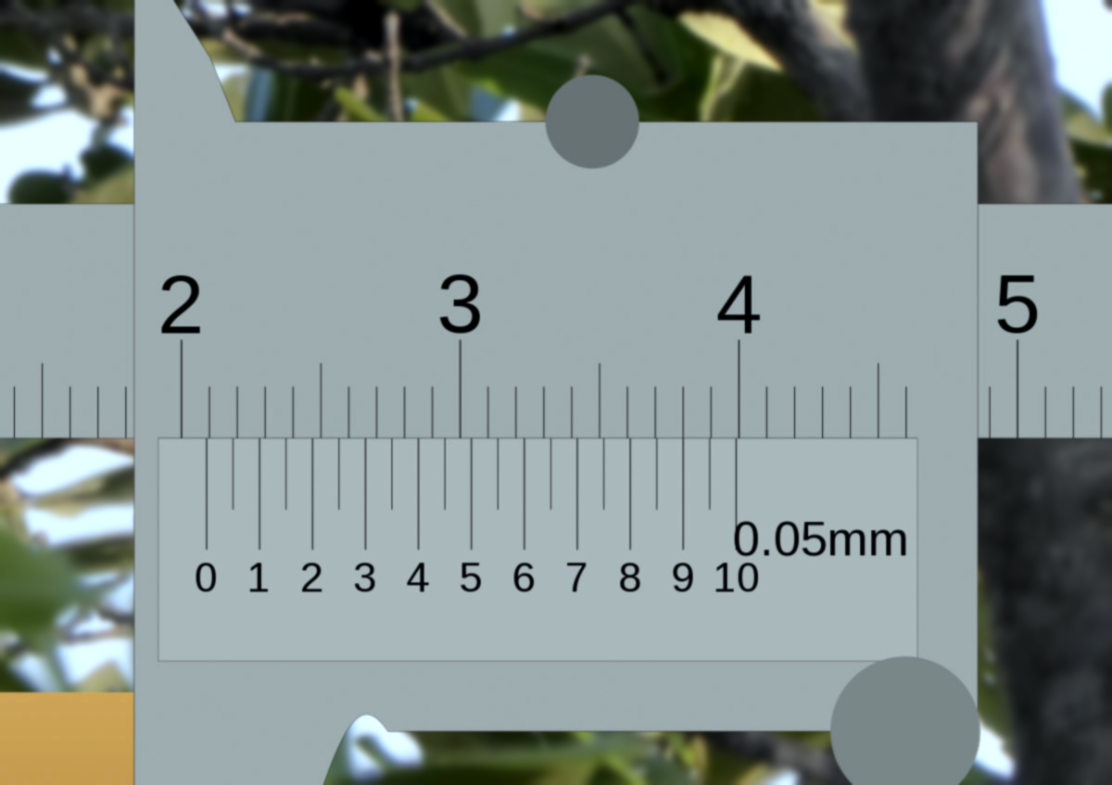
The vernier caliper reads 20.90 mm
